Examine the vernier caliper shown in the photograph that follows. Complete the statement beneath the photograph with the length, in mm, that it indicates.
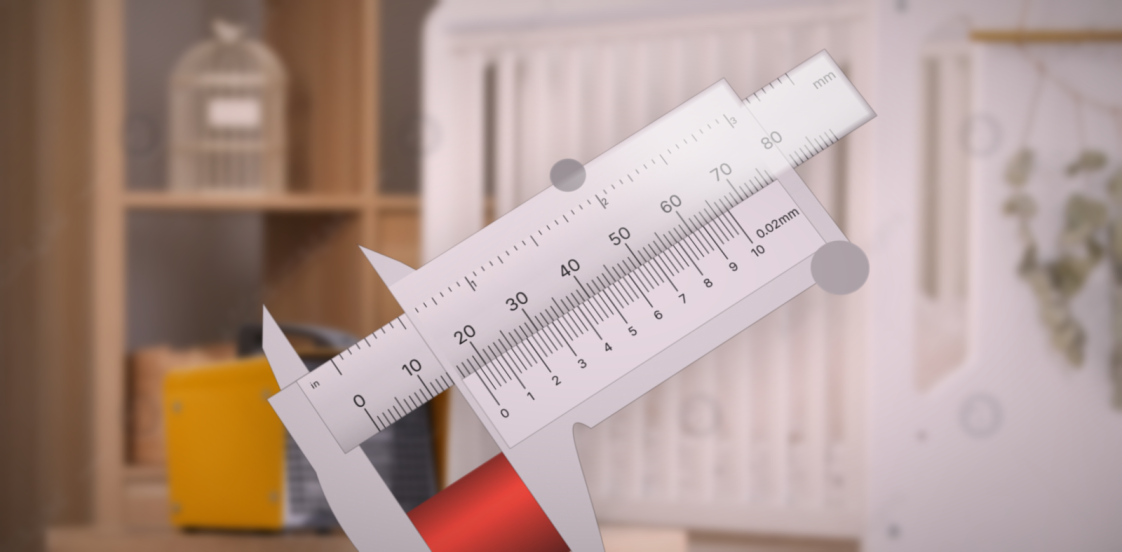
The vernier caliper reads 18.0 mm
